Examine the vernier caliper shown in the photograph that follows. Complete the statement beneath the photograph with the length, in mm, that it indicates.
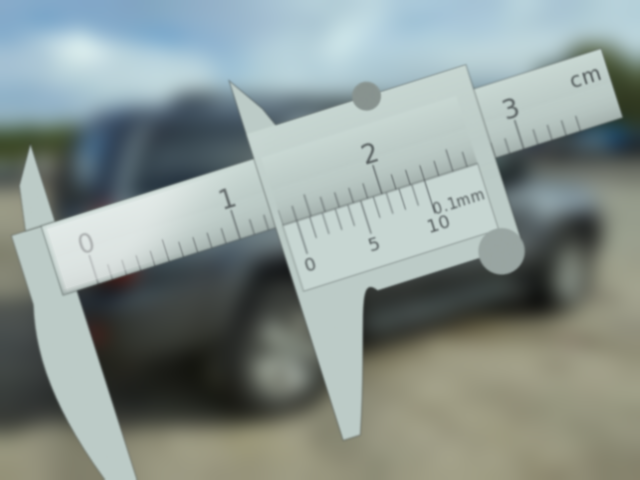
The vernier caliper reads 14.0 mm
